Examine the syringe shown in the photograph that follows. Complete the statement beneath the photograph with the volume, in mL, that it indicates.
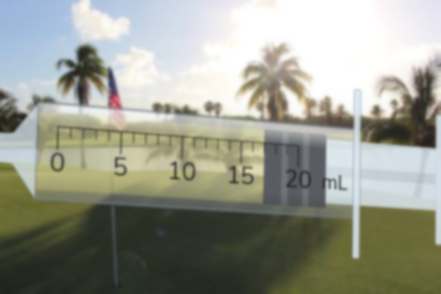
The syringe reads 17 mL
